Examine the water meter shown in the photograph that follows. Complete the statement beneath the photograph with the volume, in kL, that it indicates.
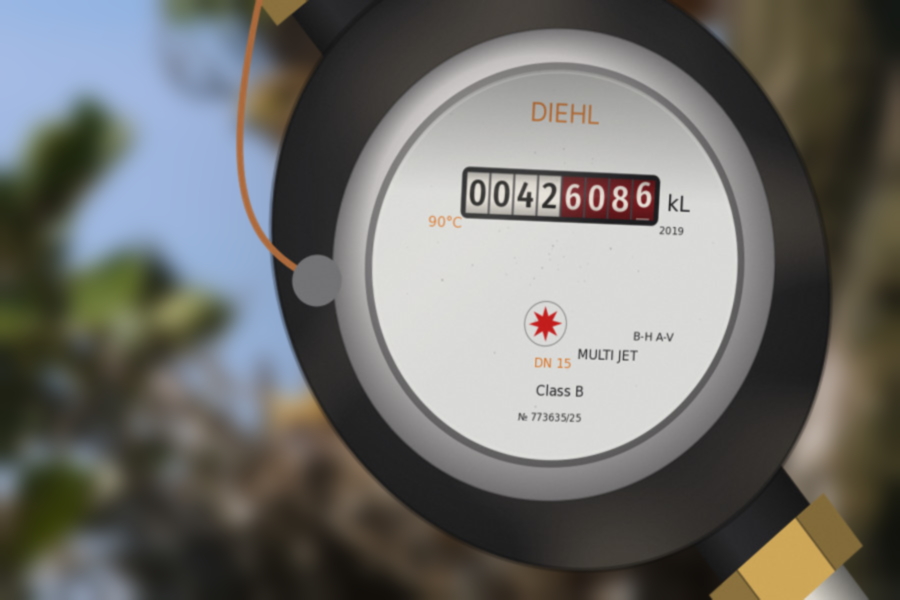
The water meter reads 42.6086 kL
